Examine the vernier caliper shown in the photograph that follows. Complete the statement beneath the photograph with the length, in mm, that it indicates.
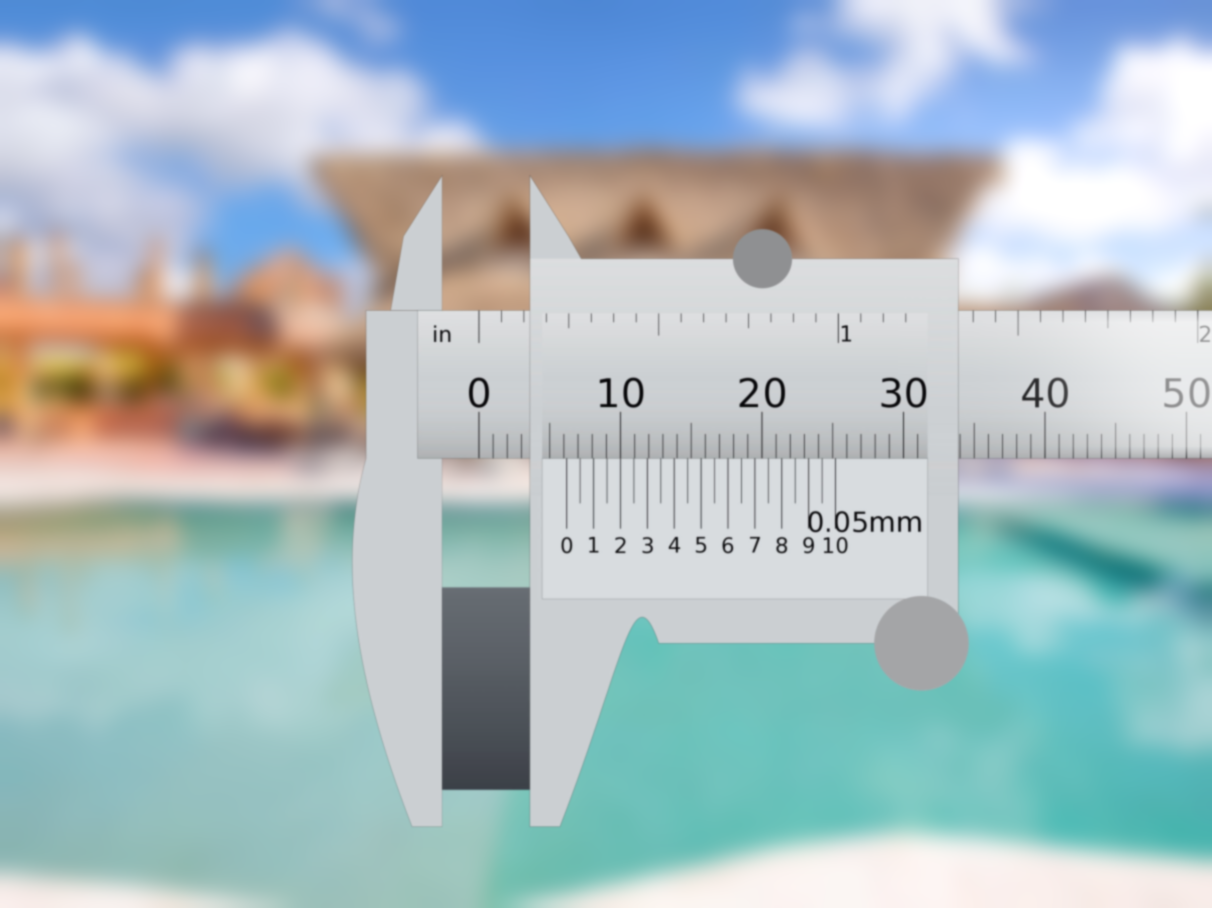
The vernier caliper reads 6.2 mm
